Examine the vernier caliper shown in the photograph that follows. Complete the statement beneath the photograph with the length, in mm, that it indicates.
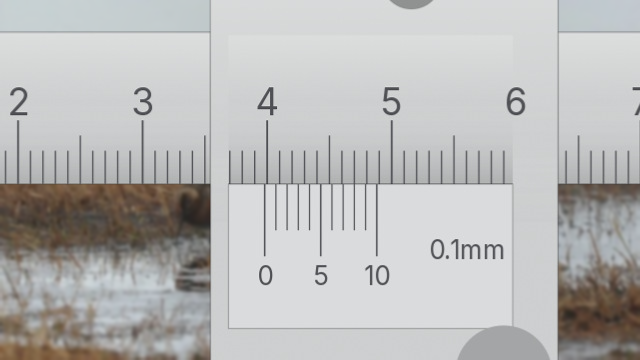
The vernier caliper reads 39.8 mm
